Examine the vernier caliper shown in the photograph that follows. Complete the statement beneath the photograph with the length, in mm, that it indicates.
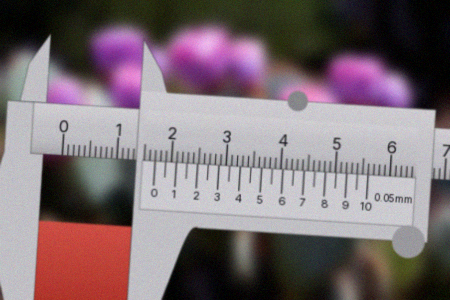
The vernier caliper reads 17.0 mm
